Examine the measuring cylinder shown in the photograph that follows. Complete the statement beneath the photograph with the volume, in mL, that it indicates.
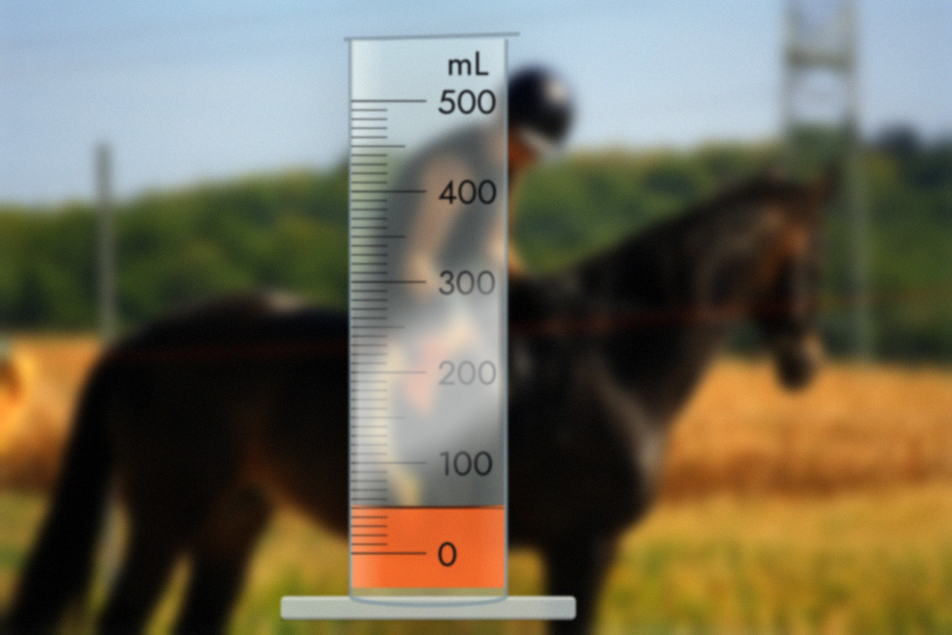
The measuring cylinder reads 50 mL
